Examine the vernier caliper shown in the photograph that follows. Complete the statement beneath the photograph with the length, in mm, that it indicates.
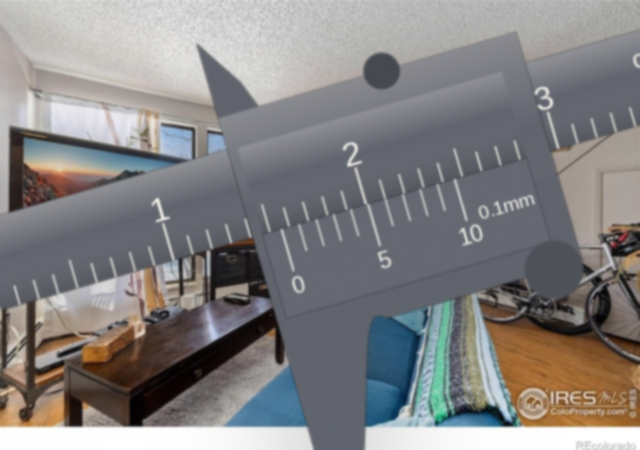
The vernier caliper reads 15.6 mm
